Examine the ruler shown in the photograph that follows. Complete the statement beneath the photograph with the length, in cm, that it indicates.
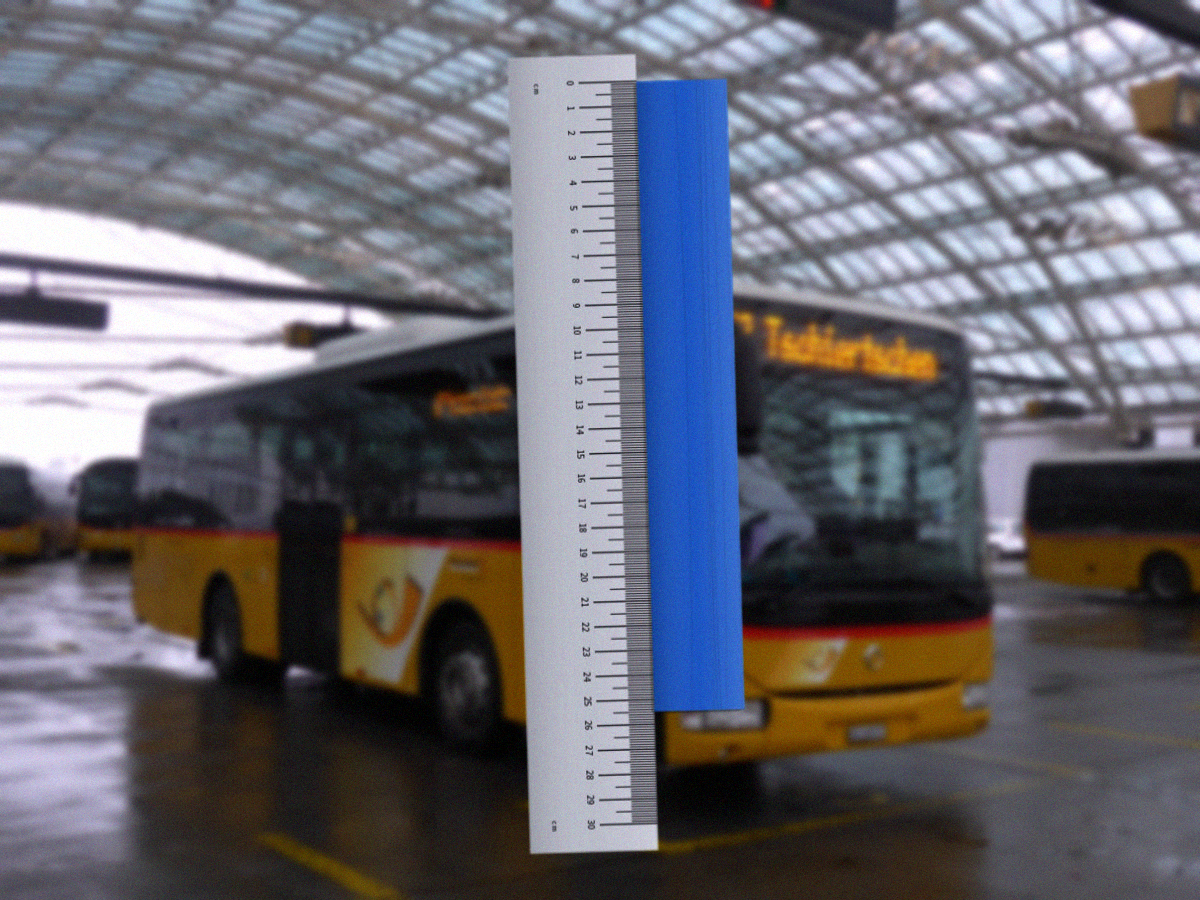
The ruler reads 25.5 cm
